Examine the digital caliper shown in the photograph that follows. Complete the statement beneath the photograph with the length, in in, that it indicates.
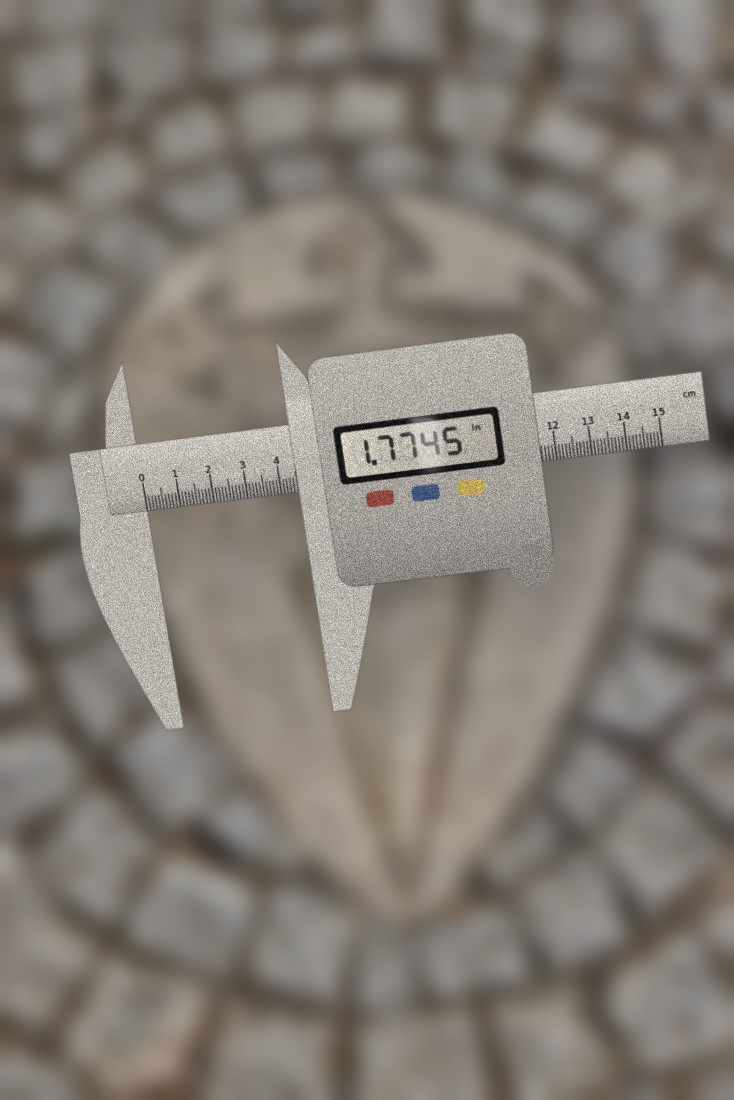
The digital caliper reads 1.7745 in
